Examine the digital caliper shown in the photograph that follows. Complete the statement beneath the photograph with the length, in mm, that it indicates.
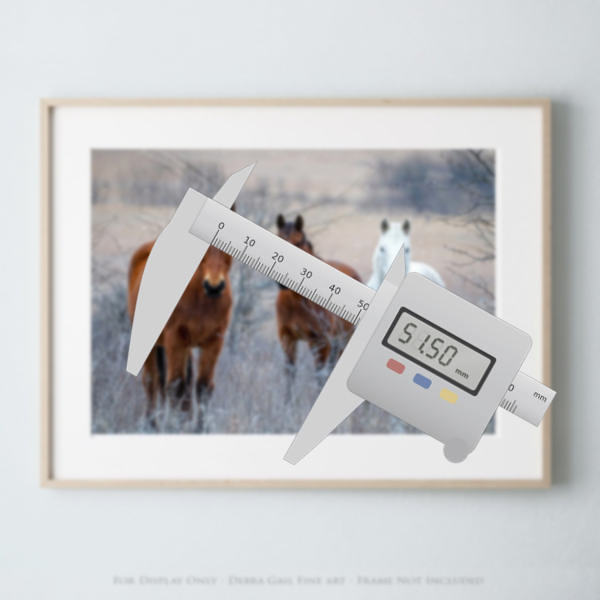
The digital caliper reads 51.50 mm
